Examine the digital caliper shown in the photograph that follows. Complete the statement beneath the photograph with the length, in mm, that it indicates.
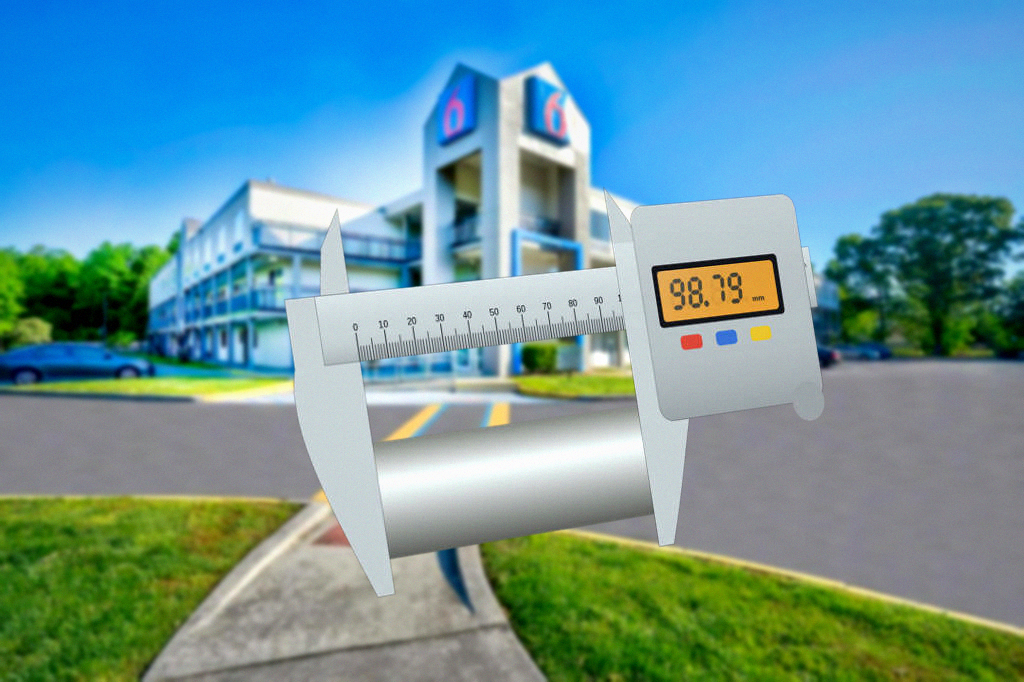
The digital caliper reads 98.79 mm
